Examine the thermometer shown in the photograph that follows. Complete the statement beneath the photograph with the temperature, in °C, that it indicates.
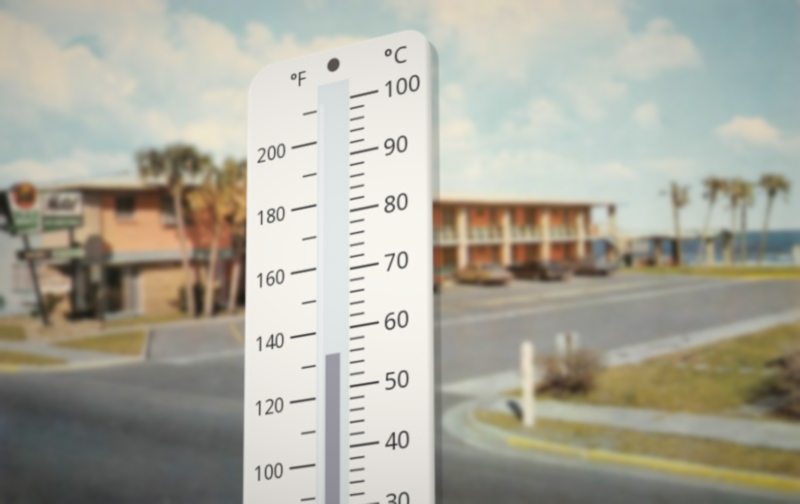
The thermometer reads 56 °C
